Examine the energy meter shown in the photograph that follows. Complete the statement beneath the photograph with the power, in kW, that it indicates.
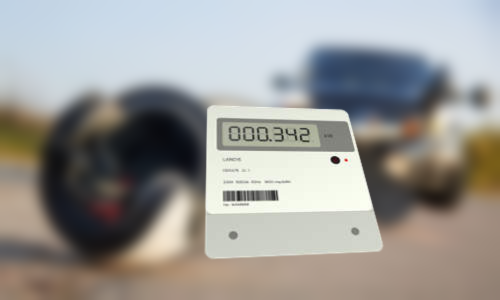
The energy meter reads 0.342 kW
